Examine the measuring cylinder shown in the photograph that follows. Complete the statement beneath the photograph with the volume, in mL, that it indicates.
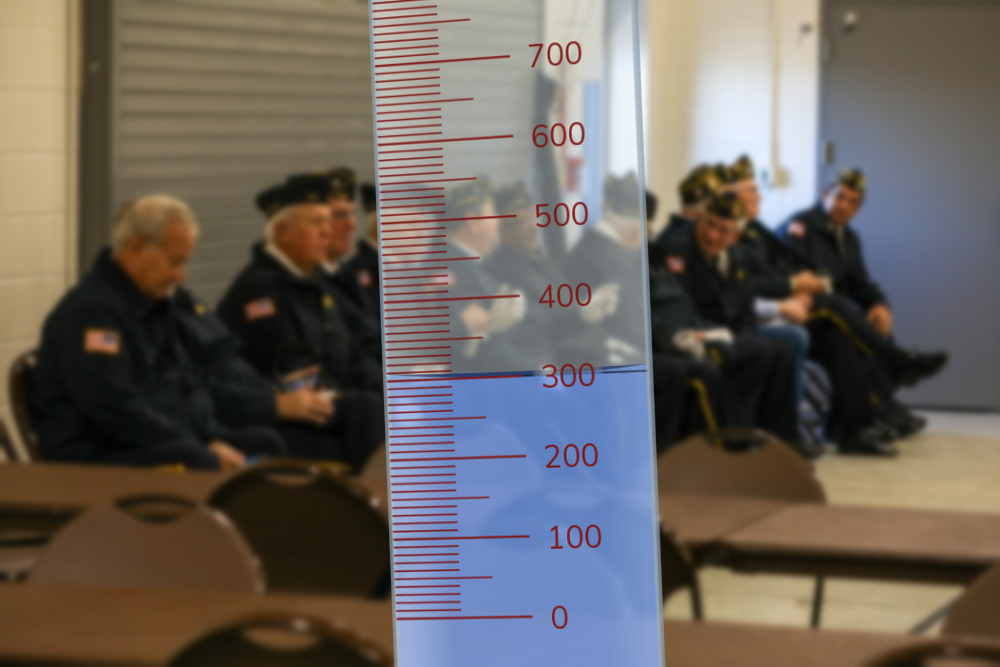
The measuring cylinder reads 300 mL
